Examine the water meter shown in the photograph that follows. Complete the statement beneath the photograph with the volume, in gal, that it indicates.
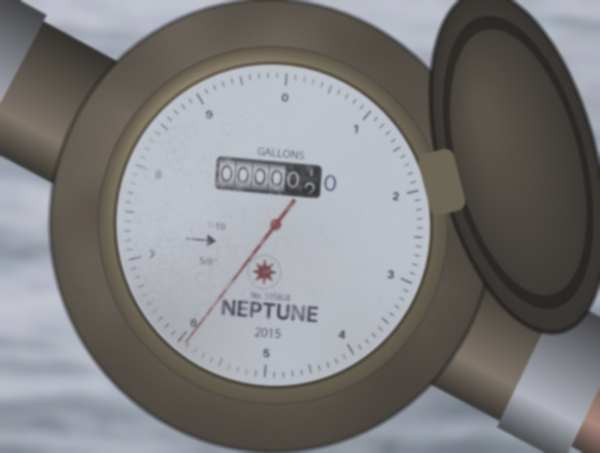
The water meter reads 15.9 gal
